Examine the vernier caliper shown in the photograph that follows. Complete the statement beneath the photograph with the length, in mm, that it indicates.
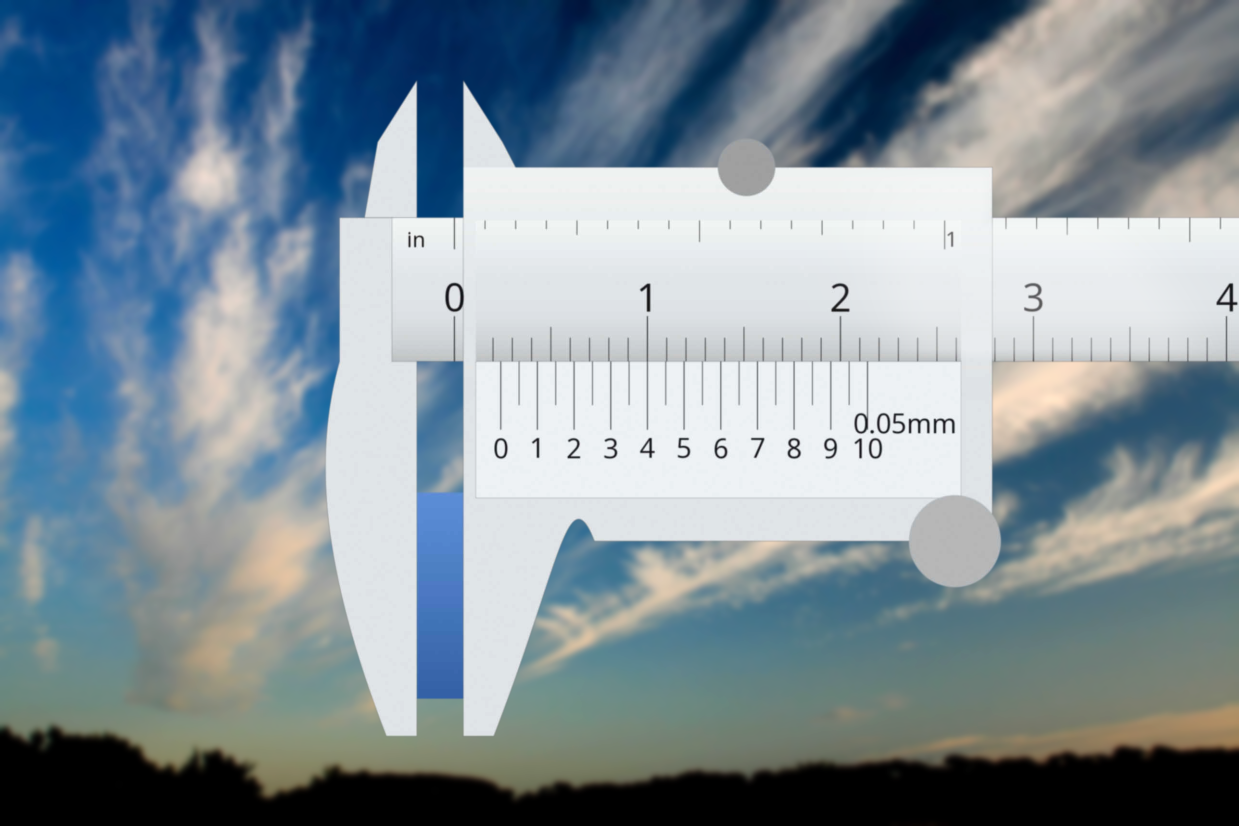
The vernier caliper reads 2.4 mm
